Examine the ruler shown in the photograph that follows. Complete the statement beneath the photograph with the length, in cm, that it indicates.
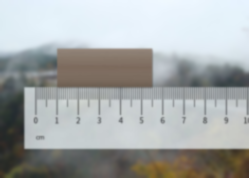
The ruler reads 4.5 cm
